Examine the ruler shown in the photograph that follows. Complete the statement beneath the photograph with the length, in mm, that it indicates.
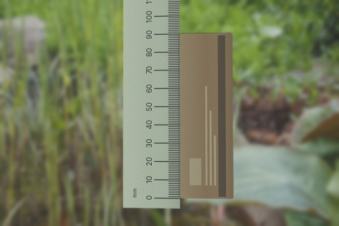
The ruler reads 90 mm
